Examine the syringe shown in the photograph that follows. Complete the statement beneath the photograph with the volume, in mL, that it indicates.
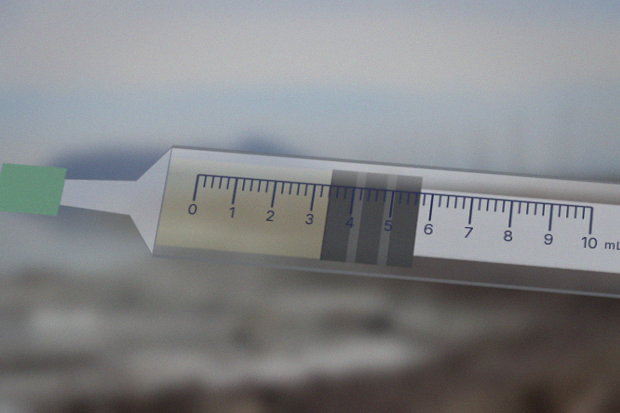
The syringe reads 3.4 mL
